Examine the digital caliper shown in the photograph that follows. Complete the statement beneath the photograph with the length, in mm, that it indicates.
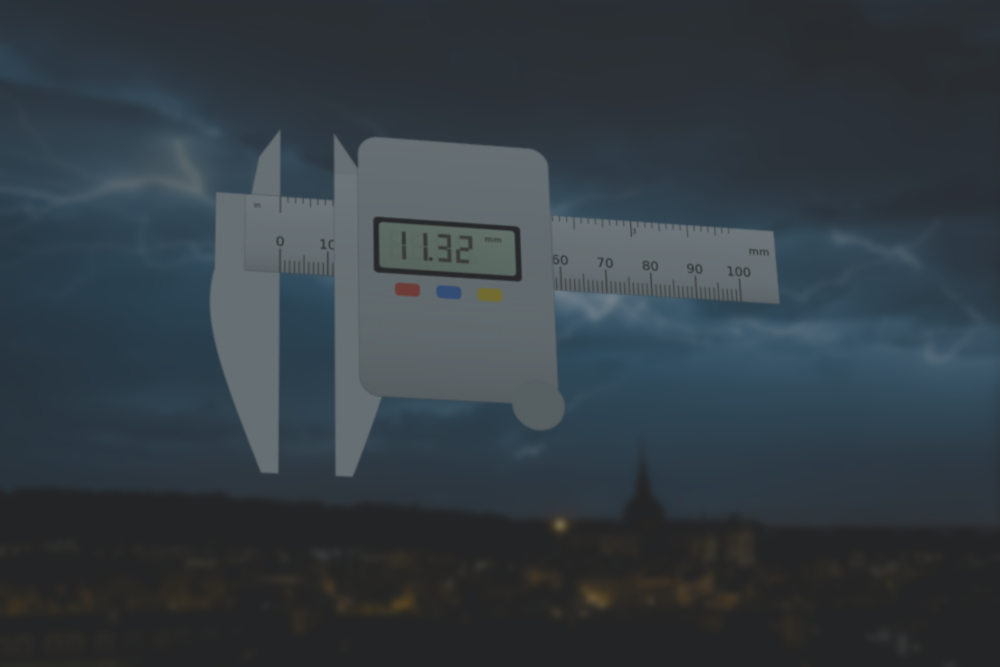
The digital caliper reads 11.32 mm
